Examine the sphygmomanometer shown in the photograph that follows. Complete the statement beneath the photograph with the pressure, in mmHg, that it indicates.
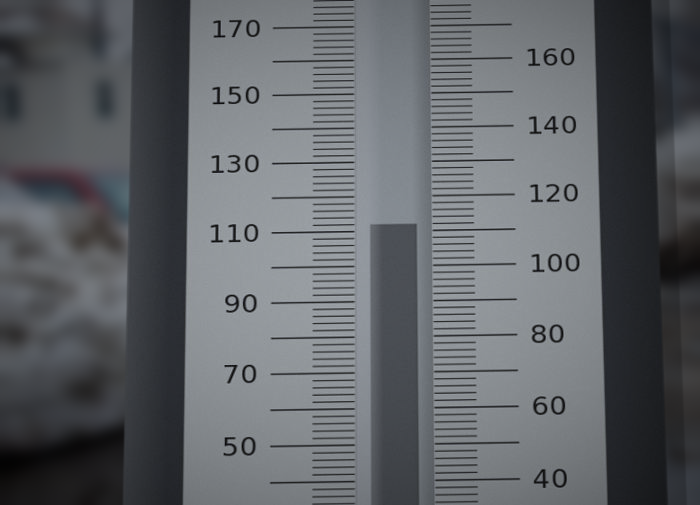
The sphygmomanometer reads 112 mmHg
